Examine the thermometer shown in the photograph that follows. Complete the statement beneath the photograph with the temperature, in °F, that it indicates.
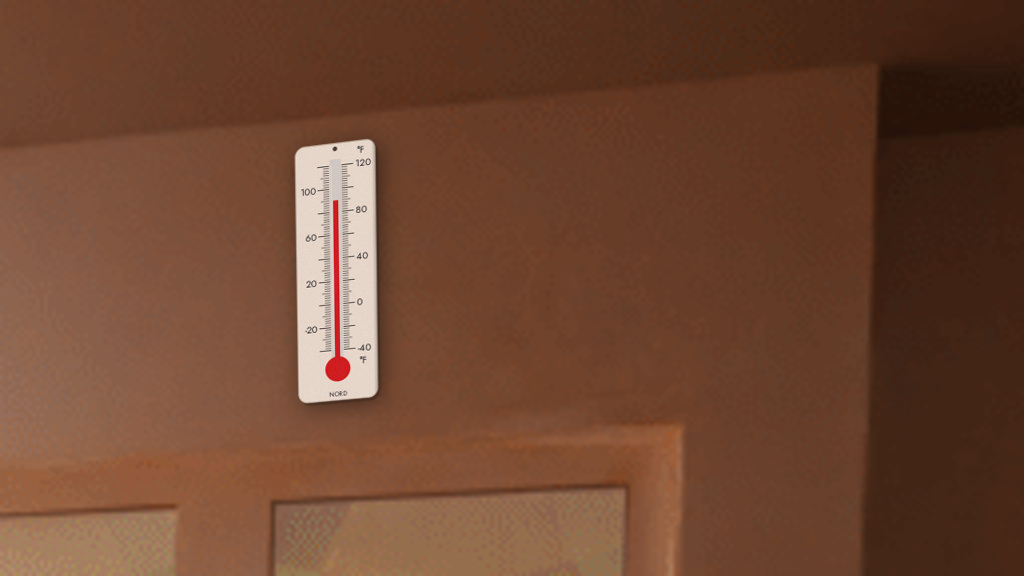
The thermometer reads 90 °F
